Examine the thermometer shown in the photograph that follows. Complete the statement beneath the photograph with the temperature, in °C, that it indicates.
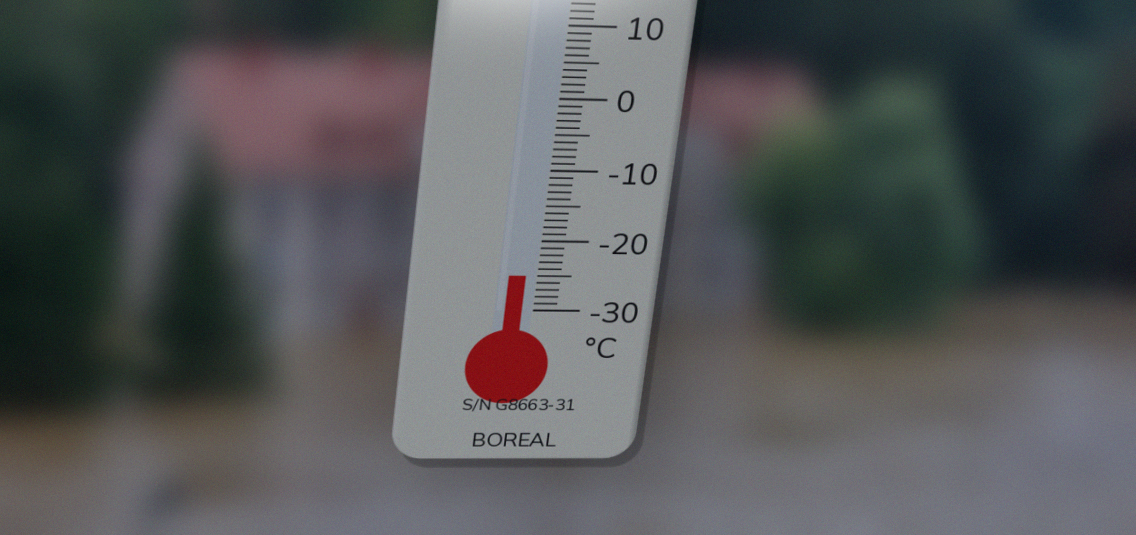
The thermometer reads -25 °C
